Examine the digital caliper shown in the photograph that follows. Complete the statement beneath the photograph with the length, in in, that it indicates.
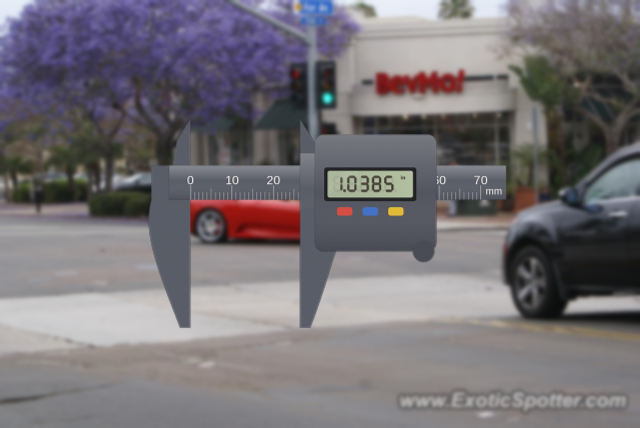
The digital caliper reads 1.0385 in
